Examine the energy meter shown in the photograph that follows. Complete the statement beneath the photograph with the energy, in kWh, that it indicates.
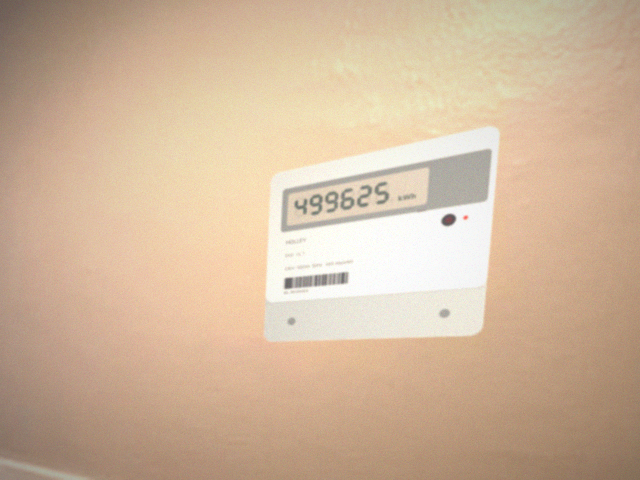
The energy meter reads 499625 kWh
